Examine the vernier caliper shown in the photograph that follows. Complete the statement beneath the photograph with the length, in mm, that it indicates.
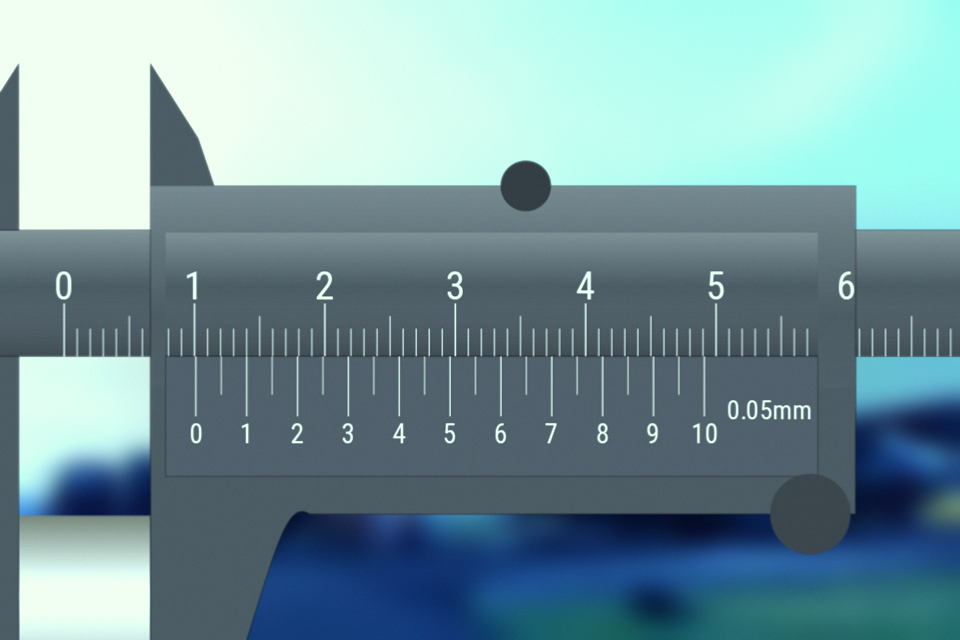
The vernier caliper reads 10.1 mm
